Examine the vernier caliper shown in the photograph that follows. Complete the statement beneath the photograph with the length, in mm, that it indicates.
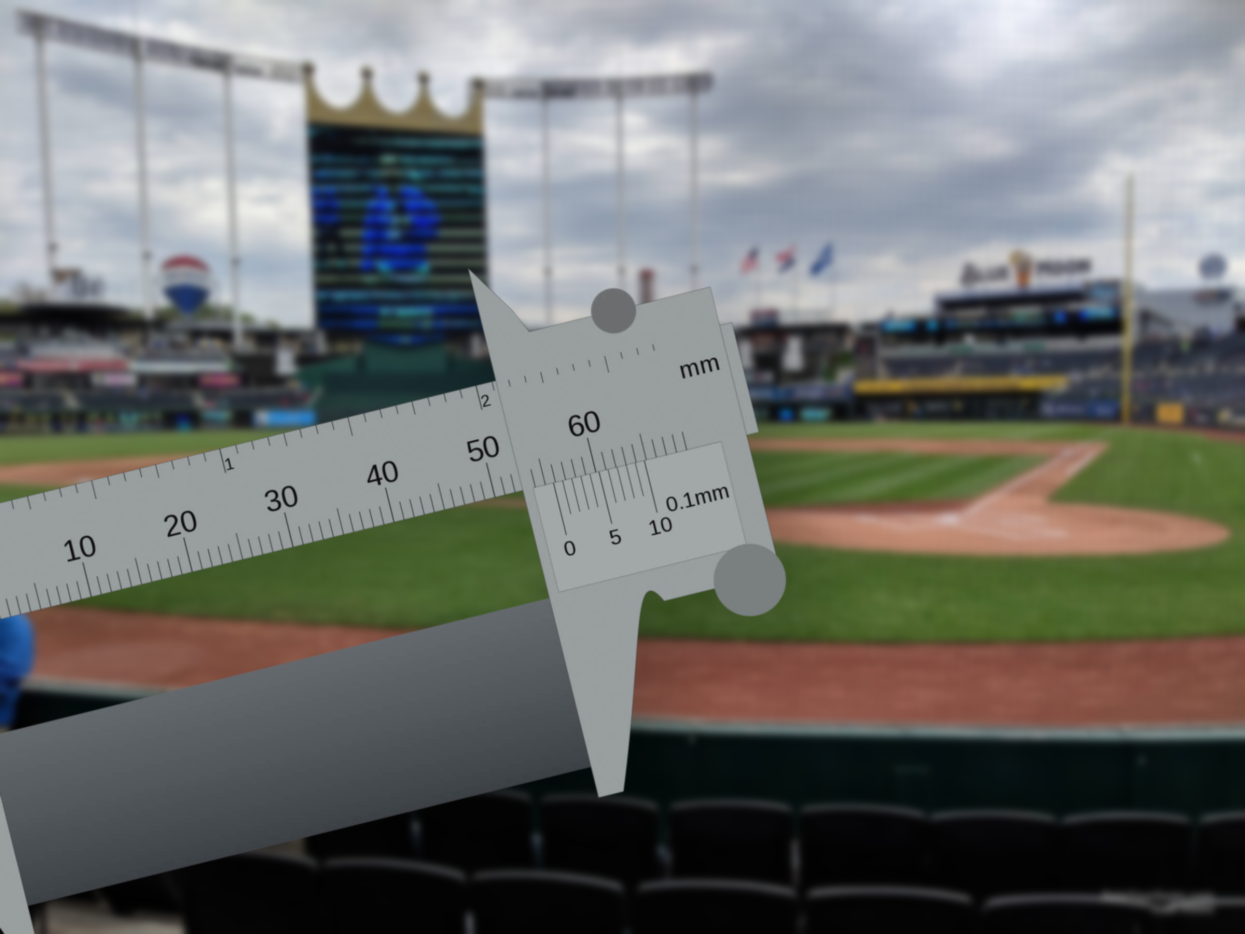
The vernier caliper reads 55.8 mm
